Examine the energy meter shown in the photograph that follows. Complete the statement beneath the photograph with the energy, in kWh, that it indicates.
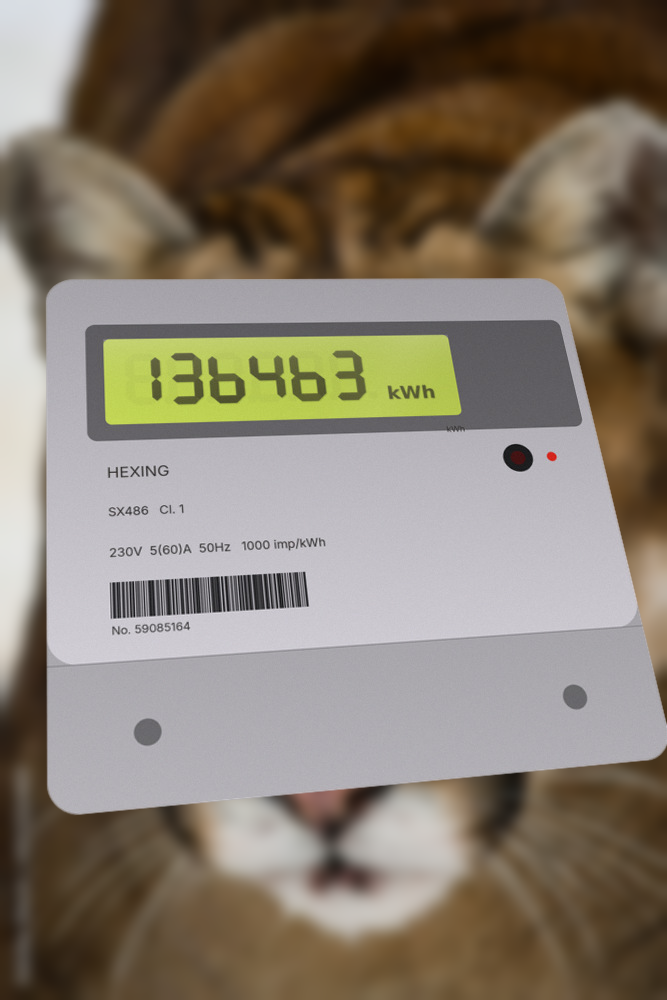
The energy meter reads 136463 kWh
